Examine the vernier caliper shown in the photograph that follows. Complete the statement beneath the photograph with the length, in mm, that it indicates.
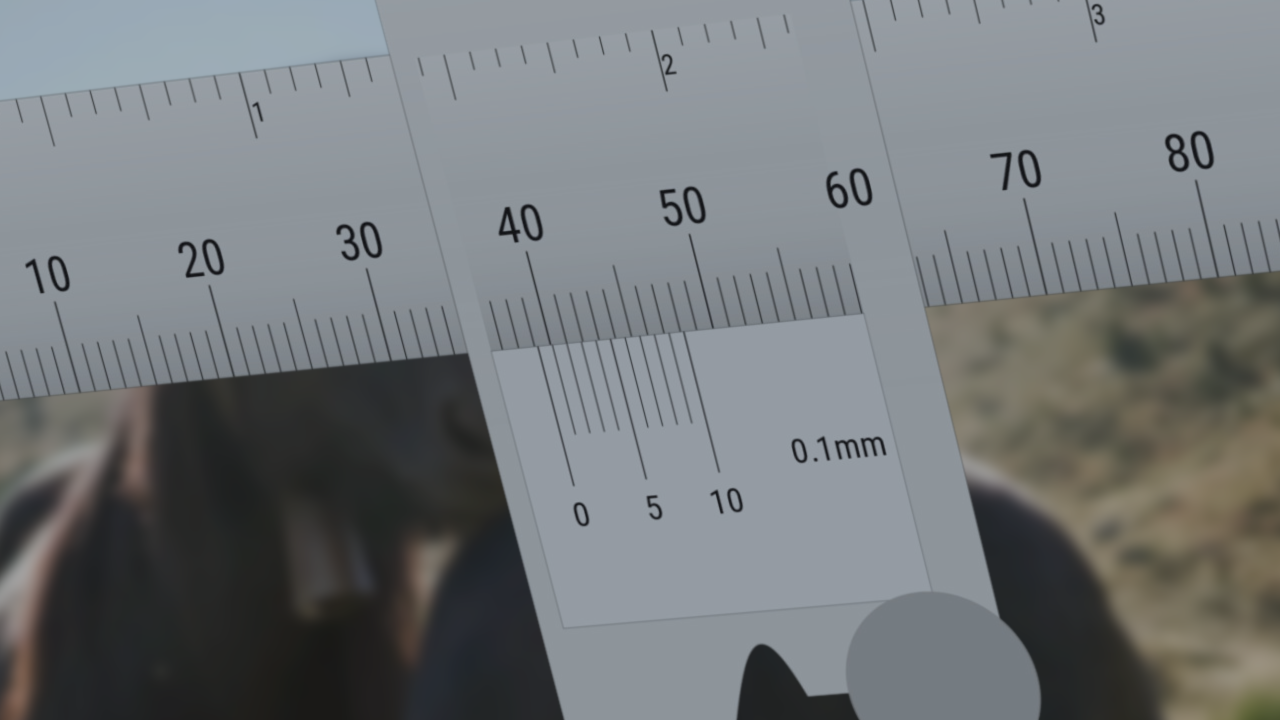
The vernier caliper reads 39.2 mm
